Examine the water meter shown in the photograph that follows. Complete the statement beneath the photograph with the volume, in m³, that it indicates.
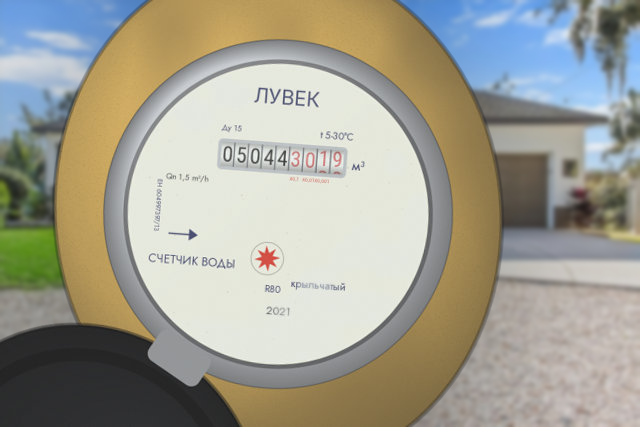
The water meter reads 5044.3019 m³
